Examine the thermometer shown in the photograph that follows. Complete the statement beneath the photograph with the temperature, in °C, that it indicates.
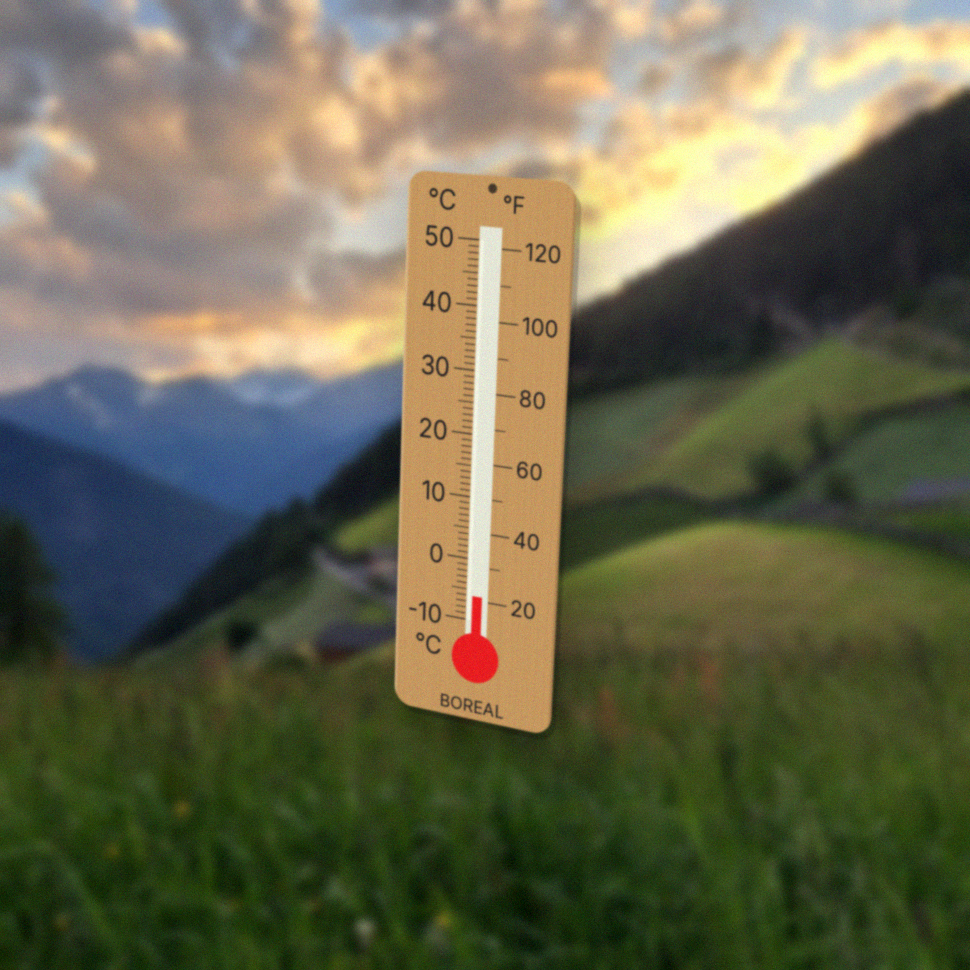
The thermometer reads -6 °C
